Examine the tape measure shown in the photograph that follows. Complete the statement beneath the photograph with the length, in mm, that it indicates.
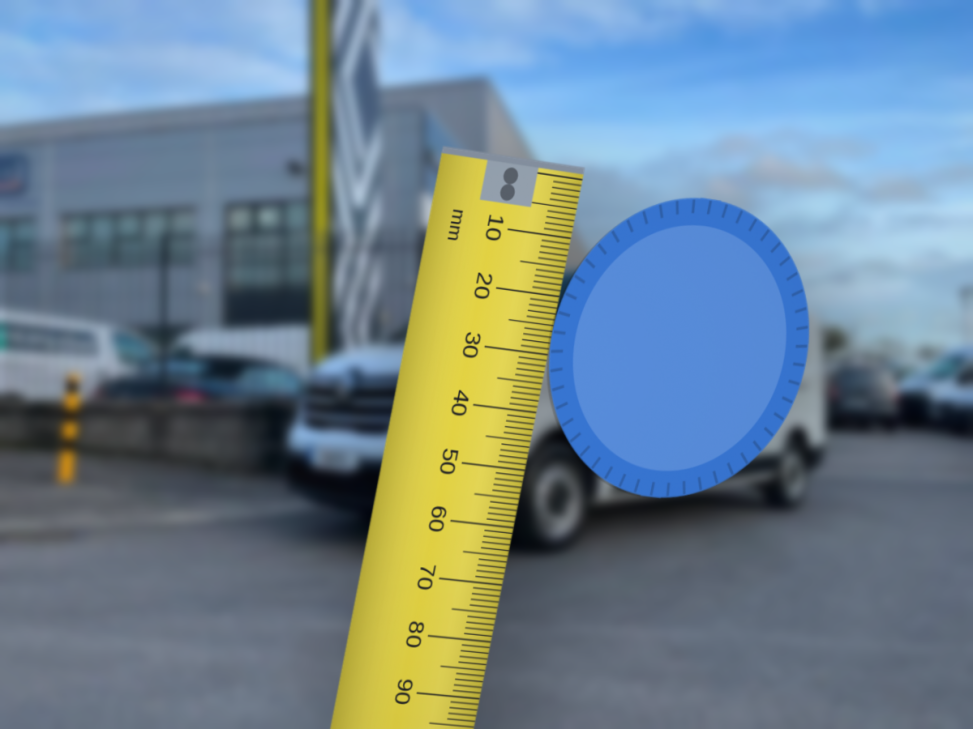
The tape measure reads 52 mm
